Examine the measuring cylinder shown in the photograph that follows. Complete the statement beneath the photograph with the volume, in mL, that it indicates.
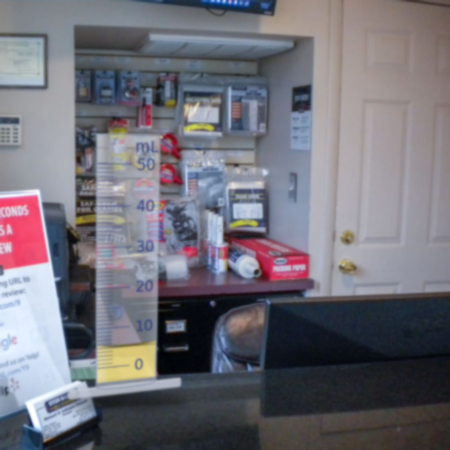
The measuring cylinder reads 5 mL
